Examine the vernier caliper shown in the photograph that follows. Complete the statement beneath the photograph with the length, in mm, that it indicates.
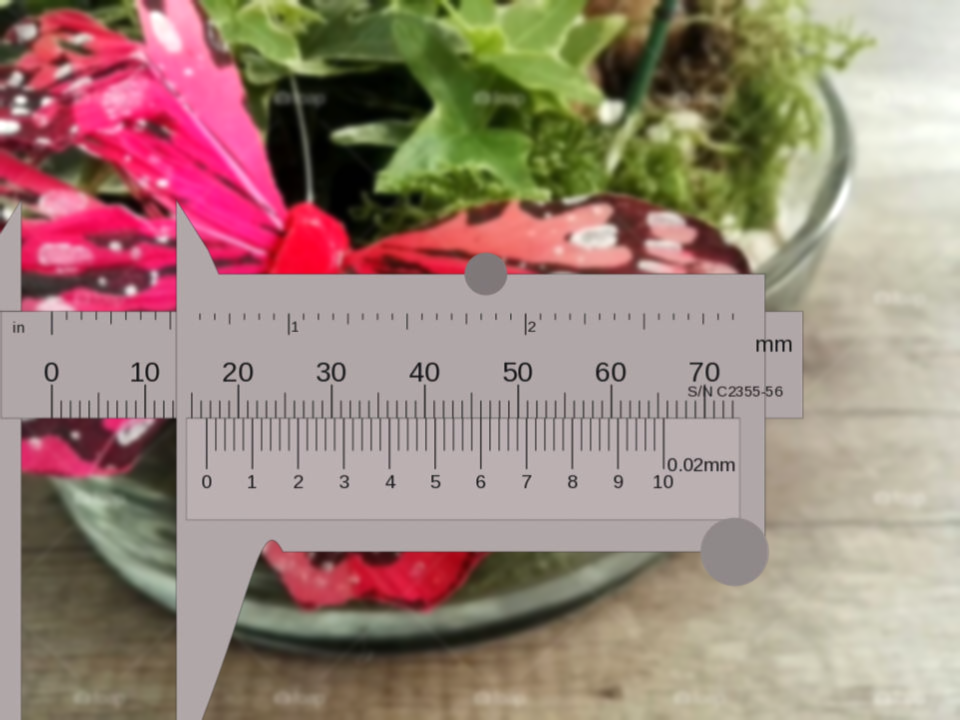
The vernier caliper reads 16.6 mm
